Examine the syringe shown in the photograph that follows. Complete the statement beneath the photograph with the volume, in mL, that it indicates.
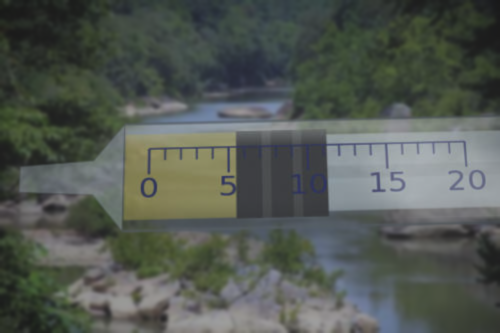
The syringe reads 5.5 mL
